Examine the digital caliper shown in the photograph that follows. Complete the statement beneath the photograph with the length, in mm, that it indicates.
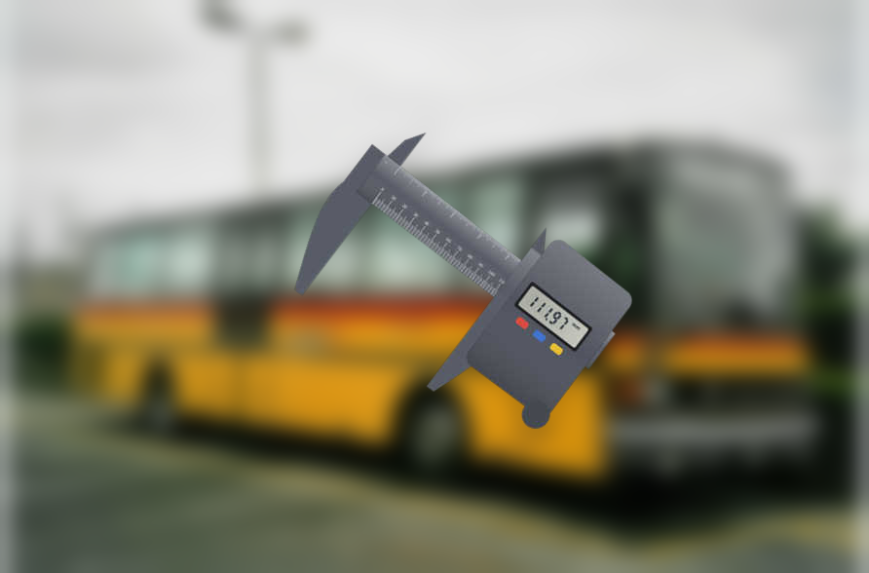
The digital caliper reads 111.97 mm
